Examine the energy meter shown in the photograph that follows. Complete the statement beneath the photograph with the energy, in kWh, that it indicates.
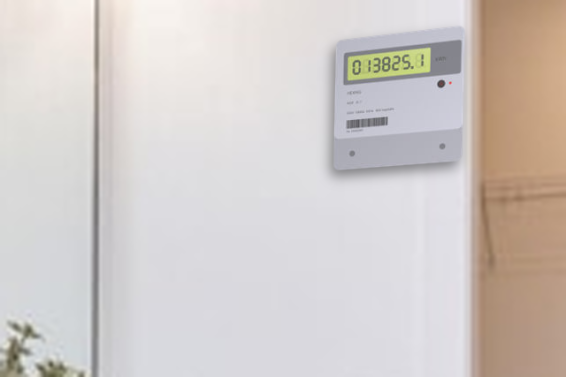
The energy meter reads 13825.1 kWh
